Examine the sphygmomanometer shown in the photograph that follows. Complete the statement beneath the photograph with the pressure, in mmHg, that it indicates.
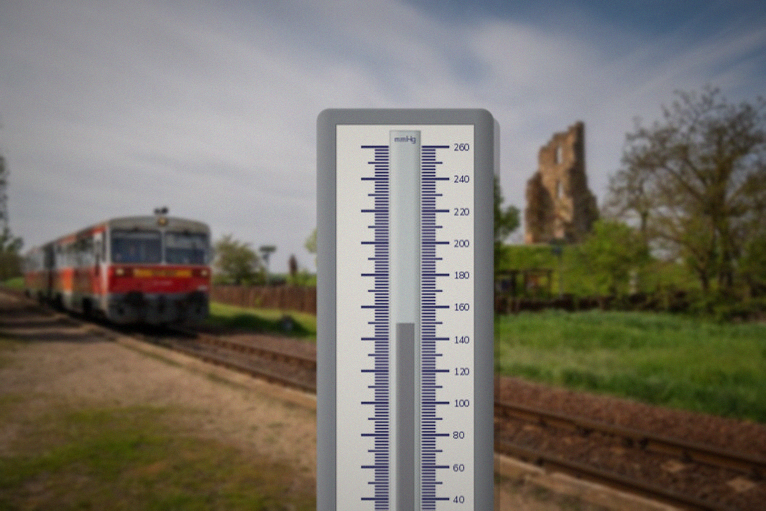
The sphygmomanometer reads 150 mmHg
